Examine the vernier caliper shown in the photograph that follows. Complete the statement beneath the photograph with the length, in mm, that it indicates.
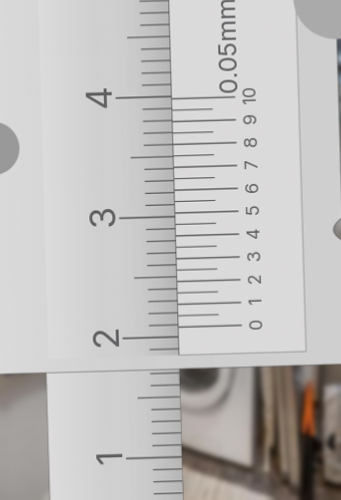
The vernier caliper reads 20.8 mm
